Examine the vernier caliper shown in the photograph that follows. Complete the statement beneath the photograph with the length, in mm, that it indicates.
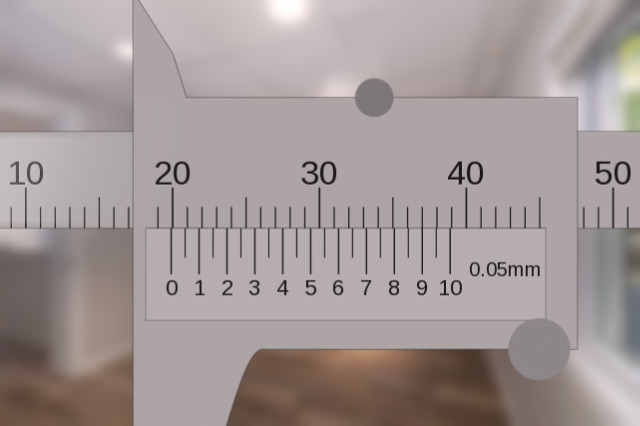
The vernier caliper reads 19.9 mm
